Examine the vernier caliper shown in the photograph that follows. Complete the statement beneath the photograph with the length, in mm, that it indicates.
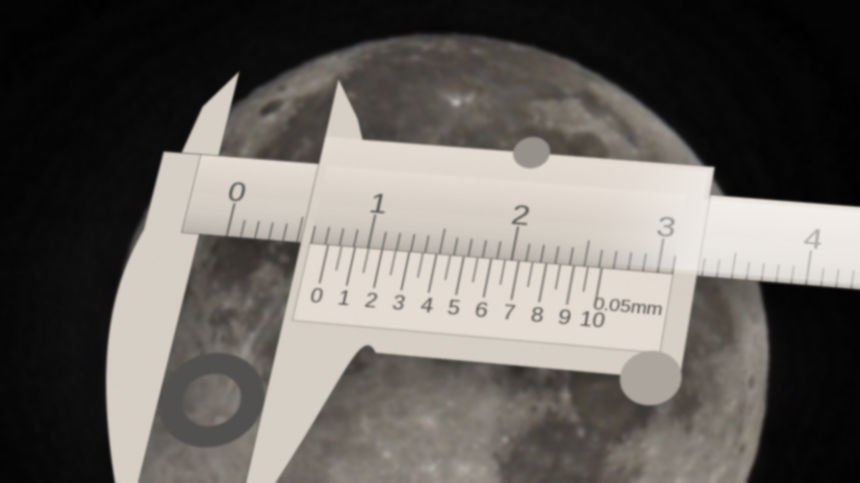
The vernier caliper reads 7.2 mm
